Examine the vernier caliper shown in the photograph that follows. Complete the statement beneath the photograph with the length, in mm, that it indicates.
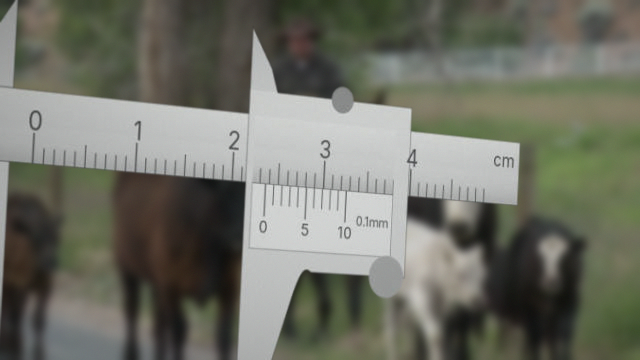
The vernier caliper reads 23.6 mm
